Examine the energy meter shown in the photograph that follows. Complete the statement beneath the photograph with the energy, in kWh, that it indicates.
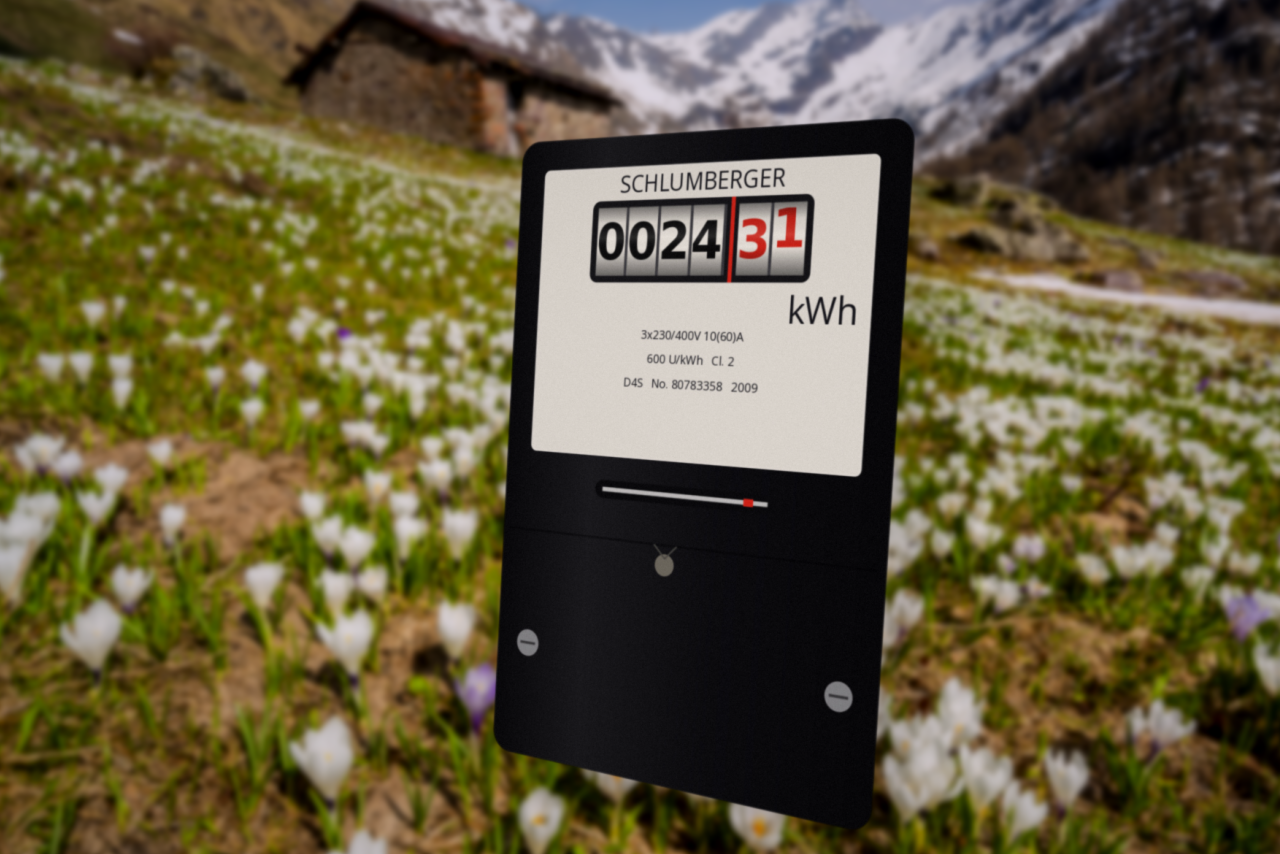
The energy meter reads 24.31 kWh
